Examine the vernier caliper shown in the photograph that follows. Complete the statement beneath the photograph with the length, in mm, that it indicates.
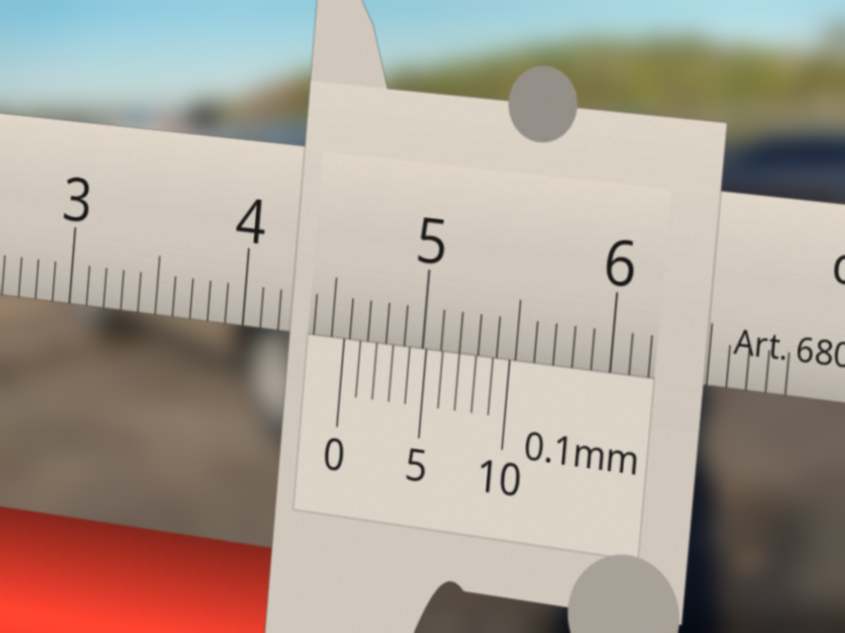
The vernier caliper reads 45.7 mm
